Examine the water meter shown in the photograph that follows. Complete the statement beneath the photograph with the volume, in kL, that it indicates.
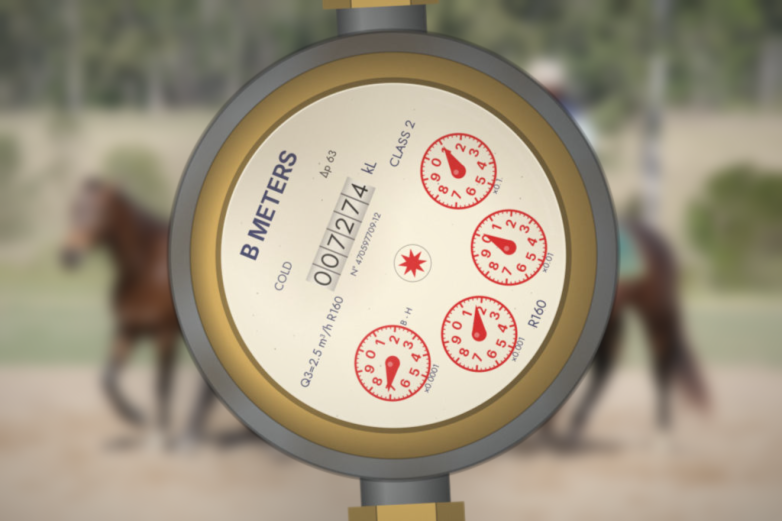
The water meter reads 7274.1017 kL
